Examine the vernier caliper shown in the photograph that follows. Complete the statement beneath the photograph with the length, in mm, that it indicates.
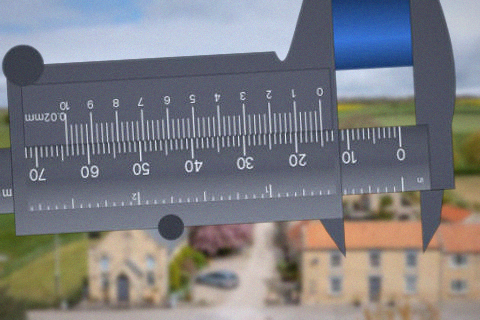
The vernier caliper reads 15.0 mm
